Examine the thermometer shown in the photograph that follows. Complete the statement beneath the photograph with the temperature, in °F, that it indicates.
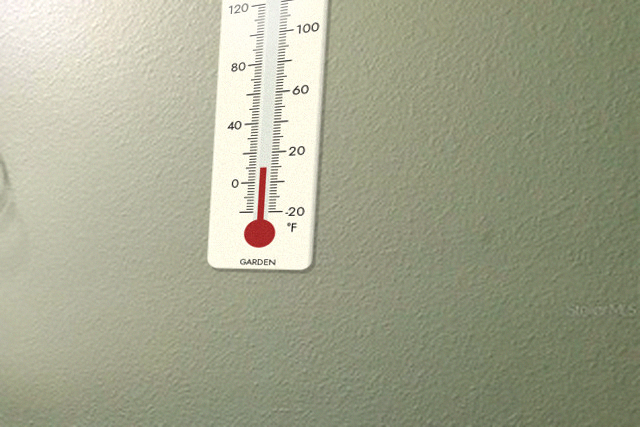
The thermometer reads 10 °F
